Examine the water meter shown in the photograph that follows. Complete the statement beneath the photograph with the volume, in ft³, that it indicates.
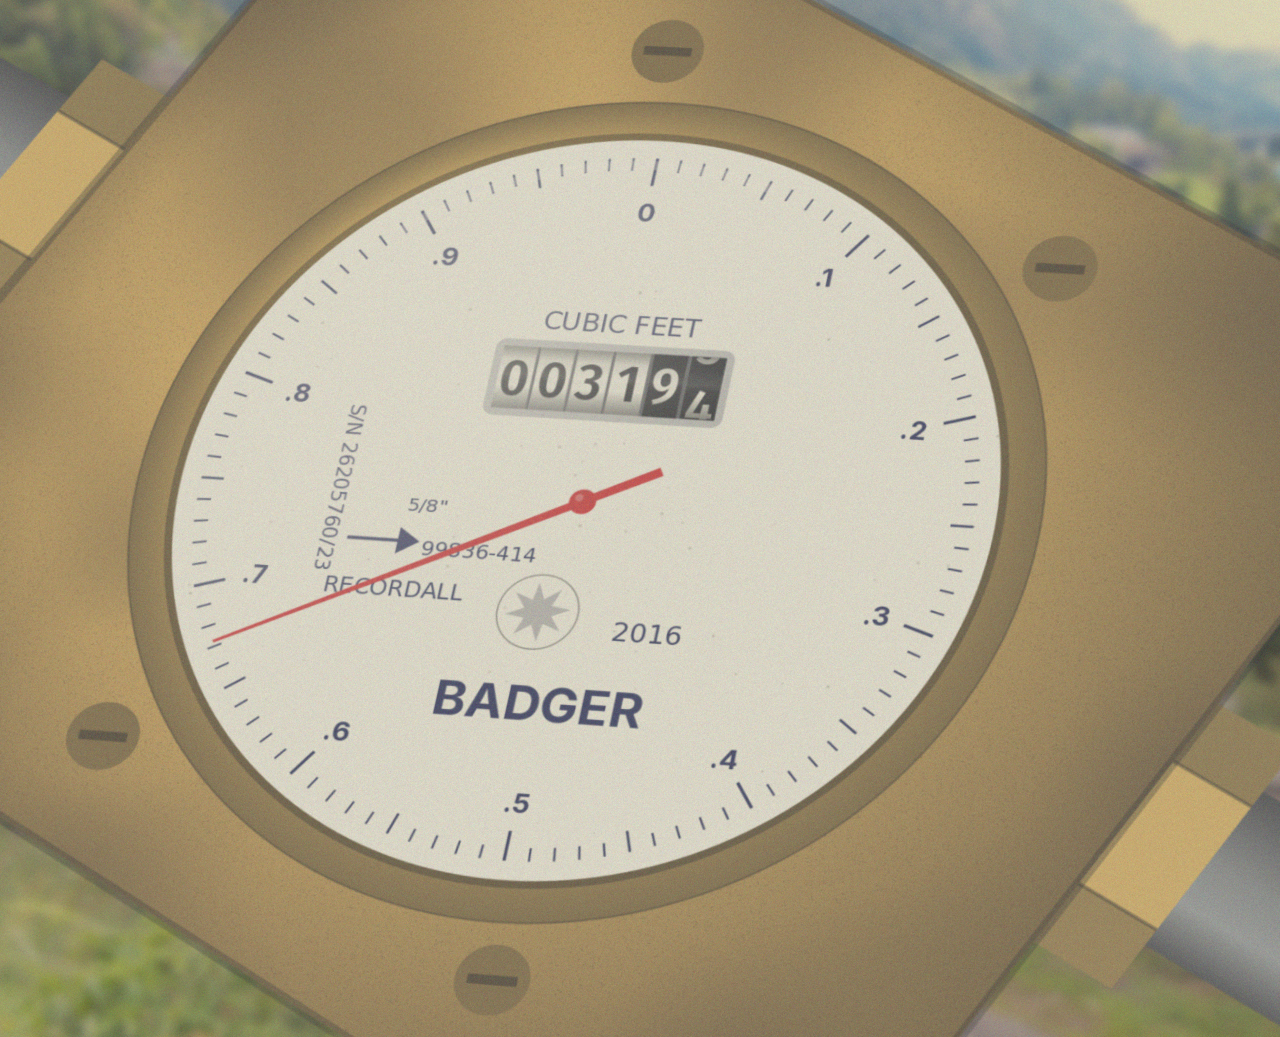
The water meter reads 3193.67 ft³
